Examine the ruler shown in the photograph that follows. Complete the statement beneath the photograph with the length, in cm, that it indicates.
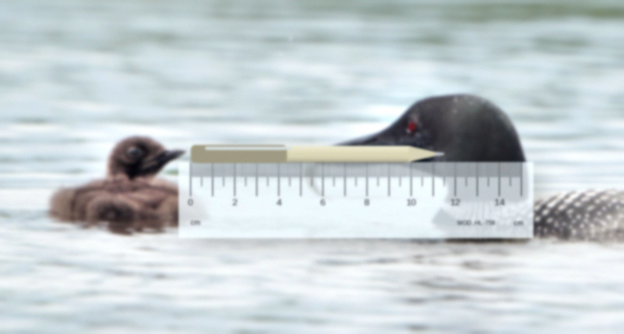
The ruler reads 11.5 cm
